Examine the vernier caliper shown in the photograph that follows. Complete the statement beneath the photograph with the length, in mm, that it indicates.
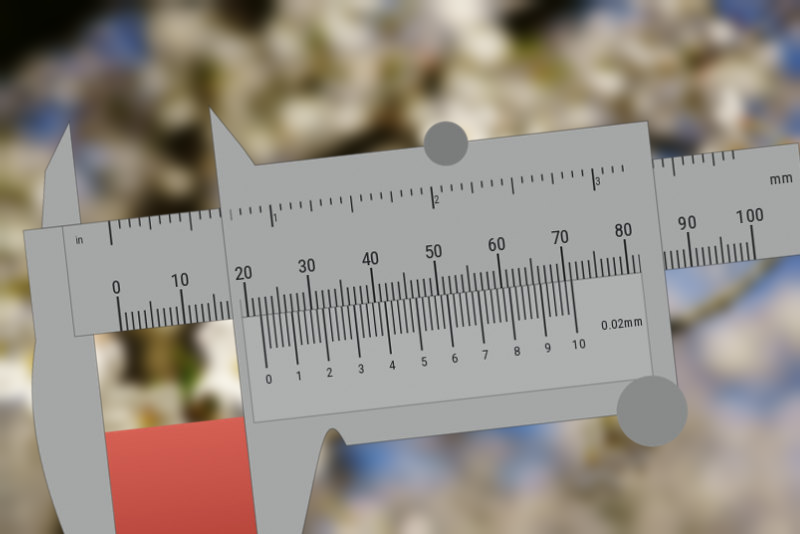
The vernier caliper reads 22.0 mm
